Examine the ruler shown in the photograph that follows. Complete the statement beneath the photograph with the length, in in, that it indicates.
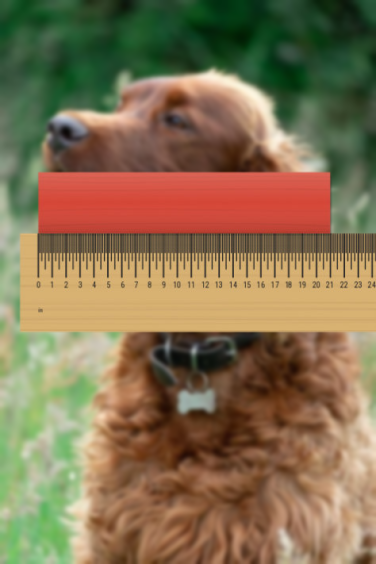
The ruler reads 21 in
